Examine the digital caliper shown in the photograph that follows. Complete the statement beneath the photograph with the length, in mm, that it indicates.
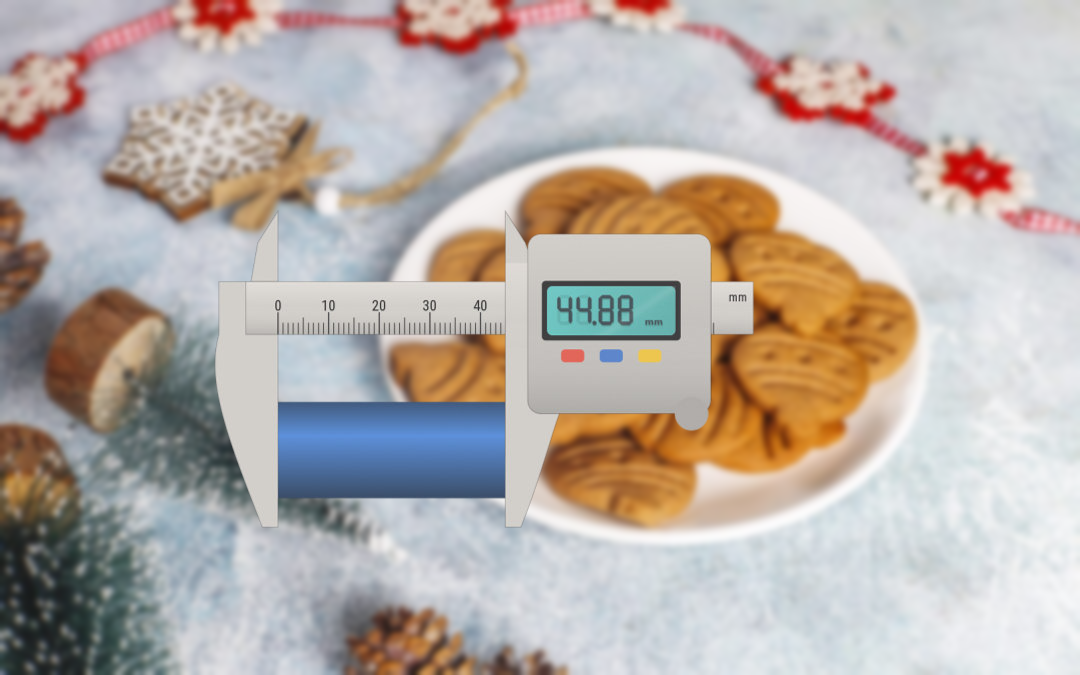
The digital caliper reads 44.88 mm
